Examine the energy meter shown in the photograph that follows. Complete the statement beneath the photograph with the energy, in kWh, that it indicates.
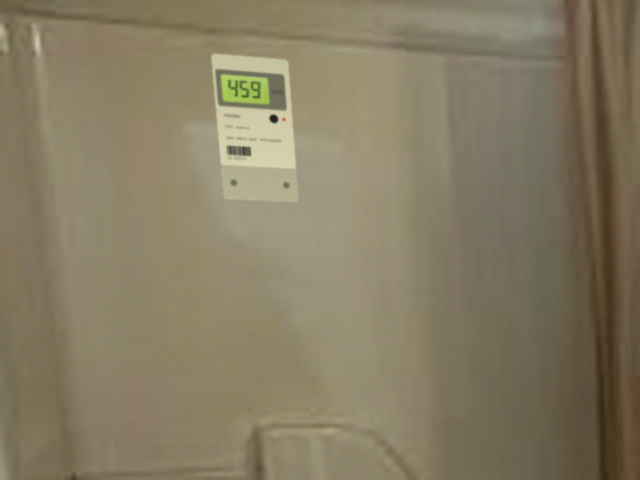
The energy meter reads 459 kWh
